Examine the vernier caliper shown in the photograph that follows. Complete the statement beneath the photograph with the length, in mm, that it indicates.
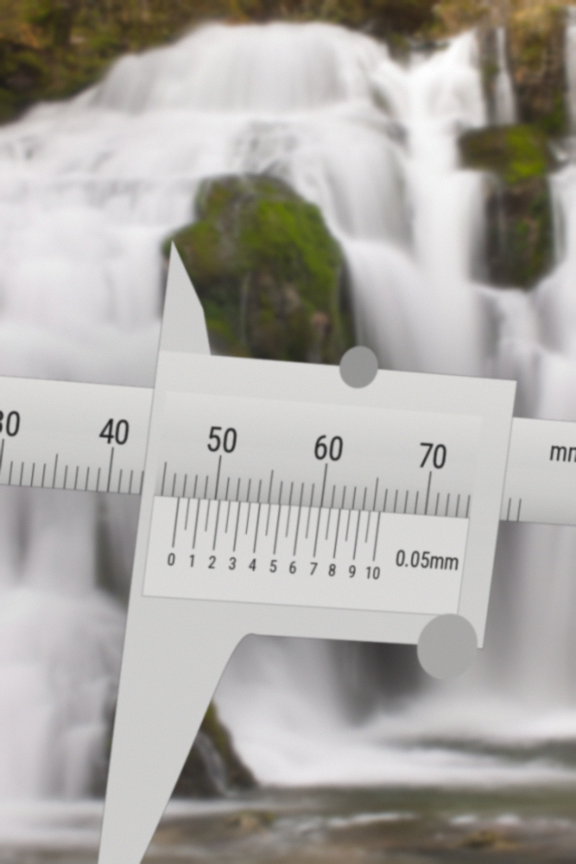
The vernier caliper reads 46.6 mm
